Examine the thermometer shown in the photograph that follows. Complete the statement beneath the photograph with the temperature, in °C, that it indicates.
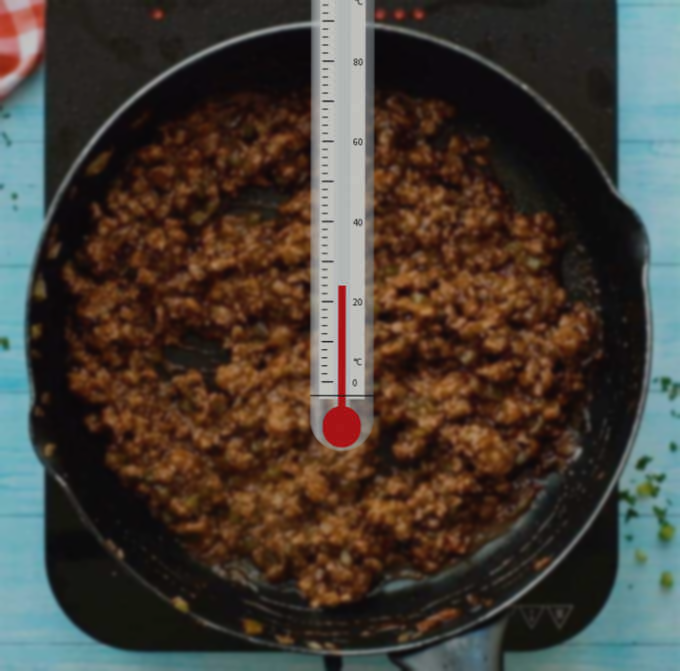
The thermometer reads 24 °C
